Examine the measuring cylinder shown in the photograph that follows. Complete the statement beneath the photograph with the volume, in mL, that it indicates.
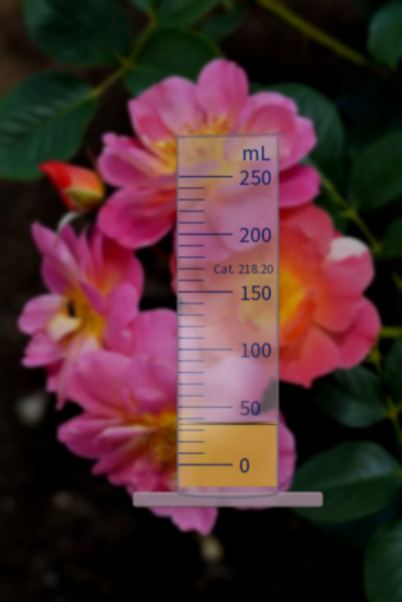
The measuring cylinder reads 35 mL
